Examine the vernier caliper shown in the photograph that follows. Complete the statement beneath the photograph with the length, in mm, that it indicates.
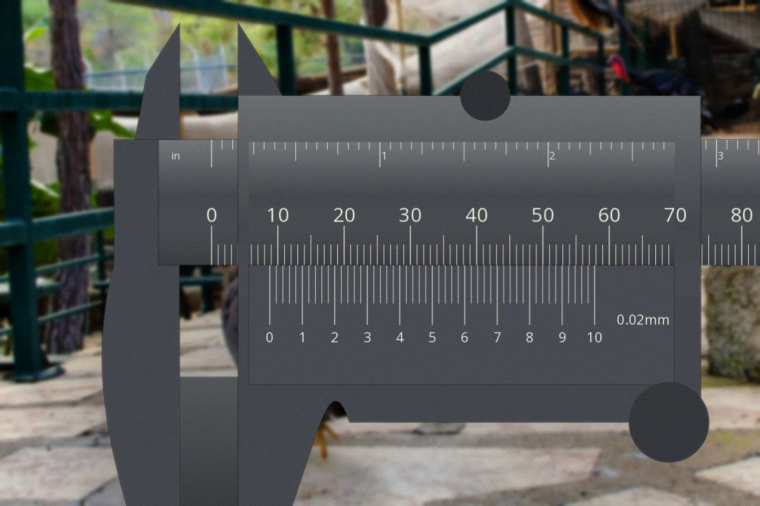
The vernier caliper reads 8.8 mm
